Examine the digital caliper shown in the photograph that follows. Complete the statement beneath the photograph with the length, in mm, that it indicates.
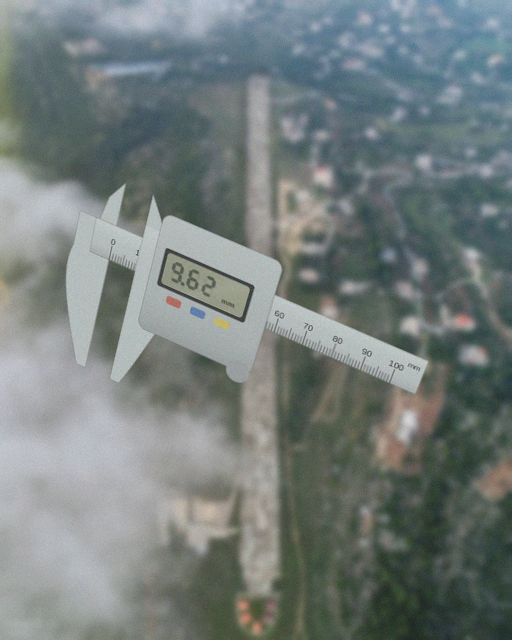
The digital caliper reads 9.62 mm
